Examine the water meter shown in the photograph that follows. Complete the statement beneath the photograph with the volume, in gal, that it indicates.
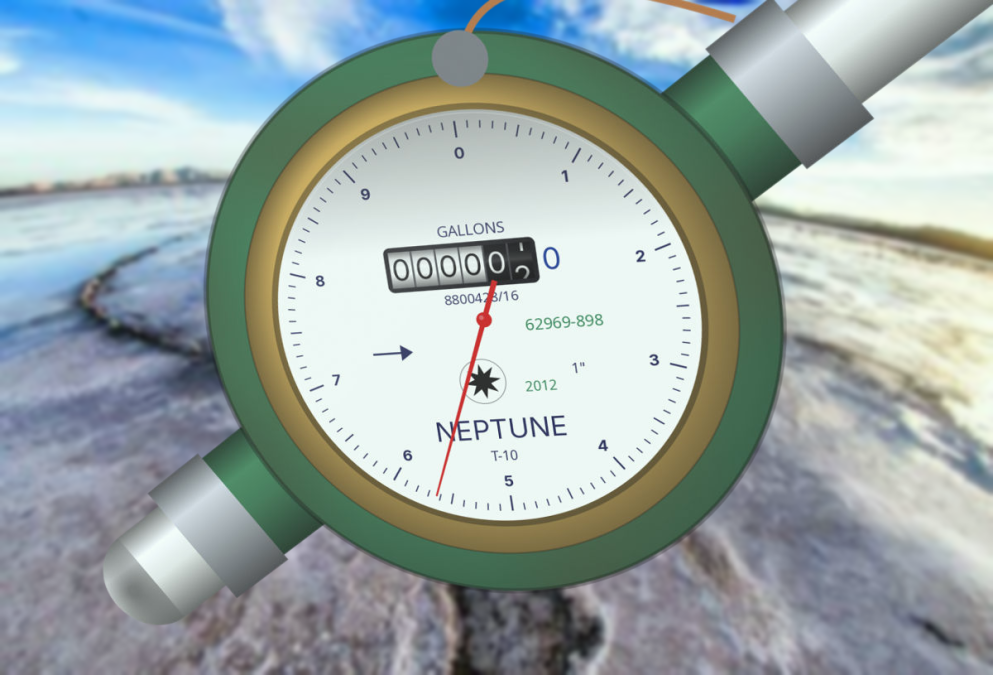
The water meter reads 15.6 gal
